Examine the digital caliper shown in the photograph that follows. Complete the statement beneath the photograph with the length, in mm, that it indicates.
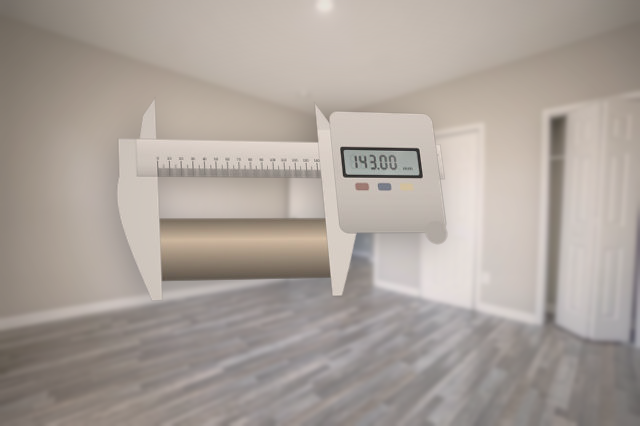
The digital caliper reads 143.00 mm
